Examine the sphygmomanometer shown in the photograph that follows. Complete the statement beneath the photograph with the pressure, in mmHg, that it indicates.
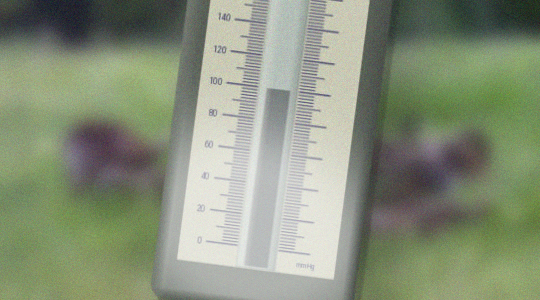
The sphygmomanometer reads 100 mmHg
